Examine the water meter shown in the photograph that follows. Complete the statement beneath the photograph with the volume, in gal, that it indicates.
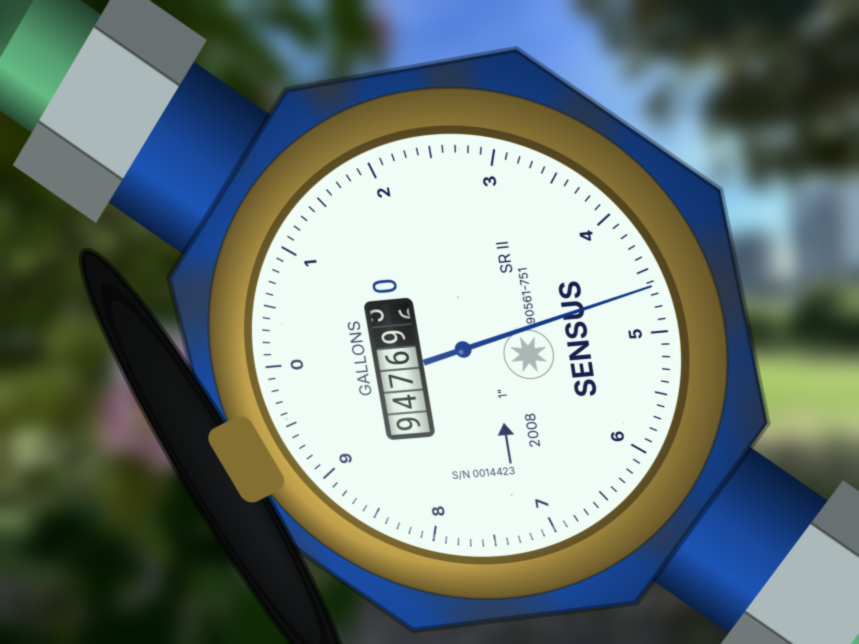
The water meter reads 9476954.6 gal
